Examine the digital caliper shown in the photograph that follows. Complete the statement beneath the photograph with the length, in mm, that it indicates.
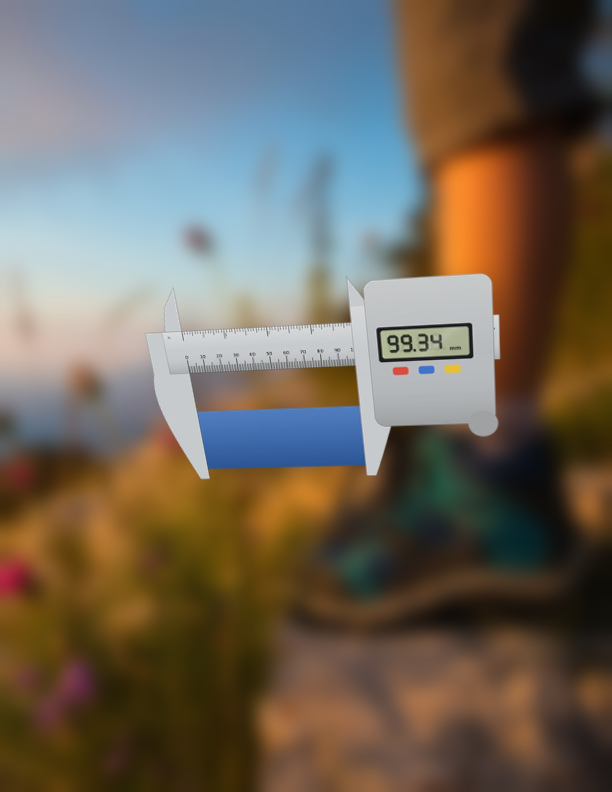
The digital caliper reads 99.34 mm
